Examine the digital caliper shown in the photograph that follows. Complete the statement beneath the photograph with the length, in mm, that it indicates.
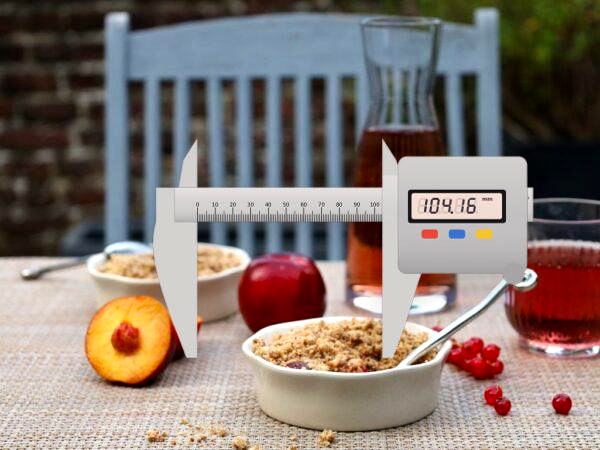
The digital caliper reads 104.16 mm
